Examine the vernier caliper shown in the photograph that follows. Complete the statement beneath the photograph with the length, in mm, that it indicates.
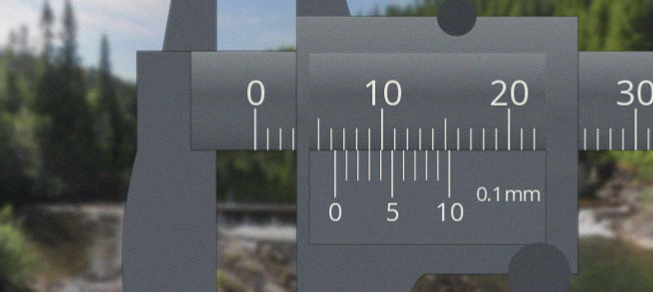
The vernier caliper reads 6.3 mm
